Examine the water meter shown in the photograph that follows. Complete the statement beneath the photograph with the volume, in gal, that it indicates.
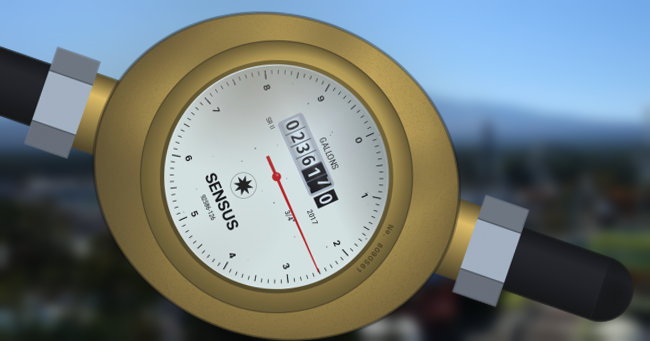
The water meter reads 236172.5 gal
